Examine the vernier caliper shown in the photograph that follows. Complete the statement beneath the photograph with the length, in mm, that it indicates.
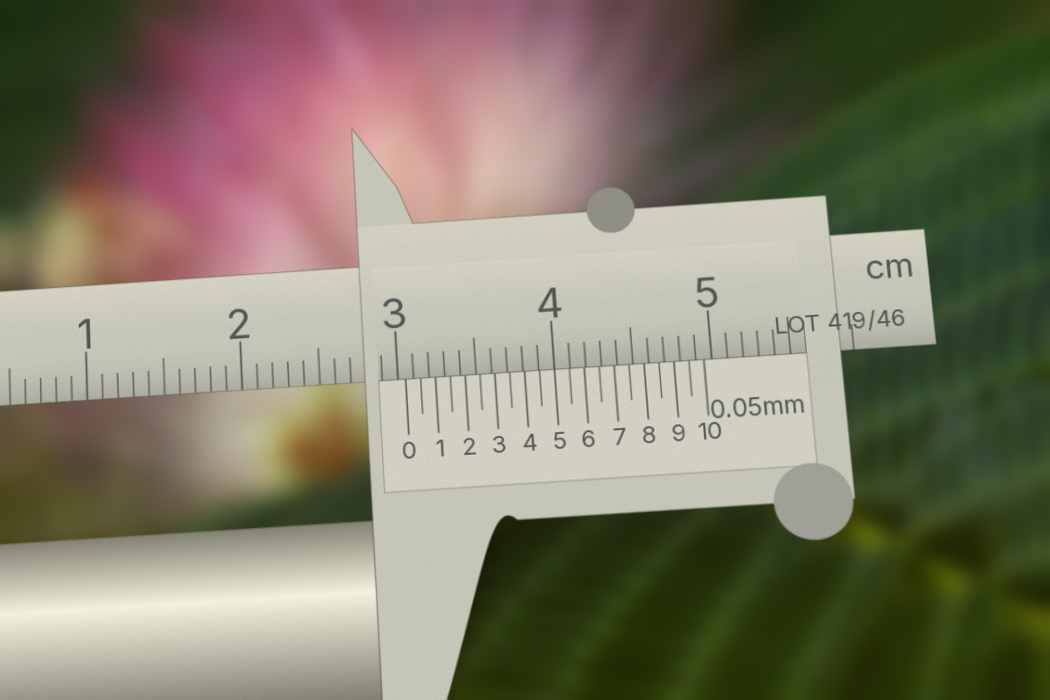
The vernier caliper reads 30.5 mm
